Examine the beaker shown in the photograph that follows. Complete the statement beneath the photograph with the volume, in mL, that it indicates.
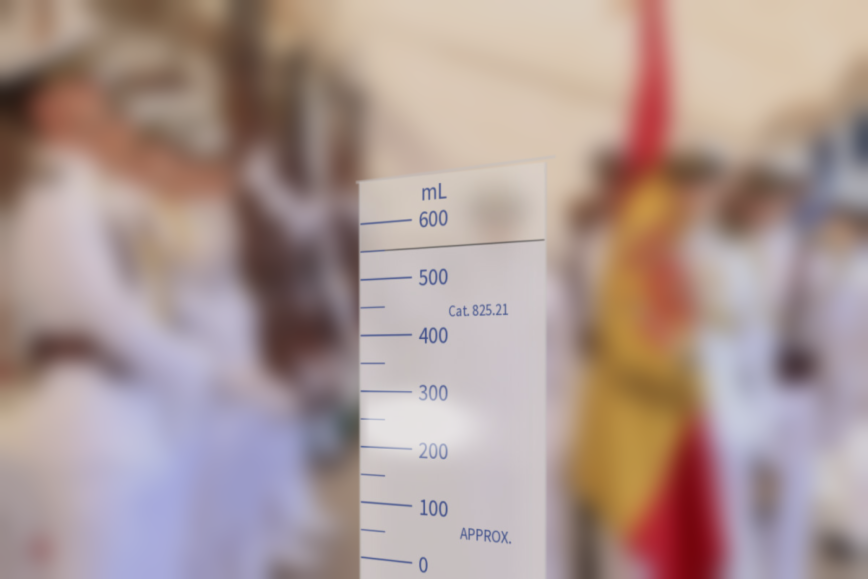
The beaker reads 550 mL
